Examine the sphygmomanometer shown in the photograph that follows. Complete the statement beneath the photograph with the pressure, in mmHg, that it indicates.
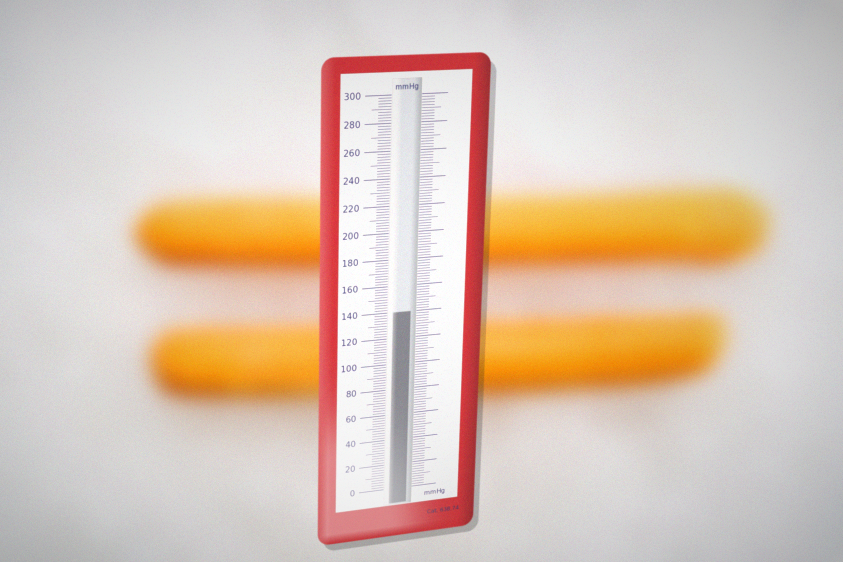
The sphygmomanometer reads 140 mmHg
